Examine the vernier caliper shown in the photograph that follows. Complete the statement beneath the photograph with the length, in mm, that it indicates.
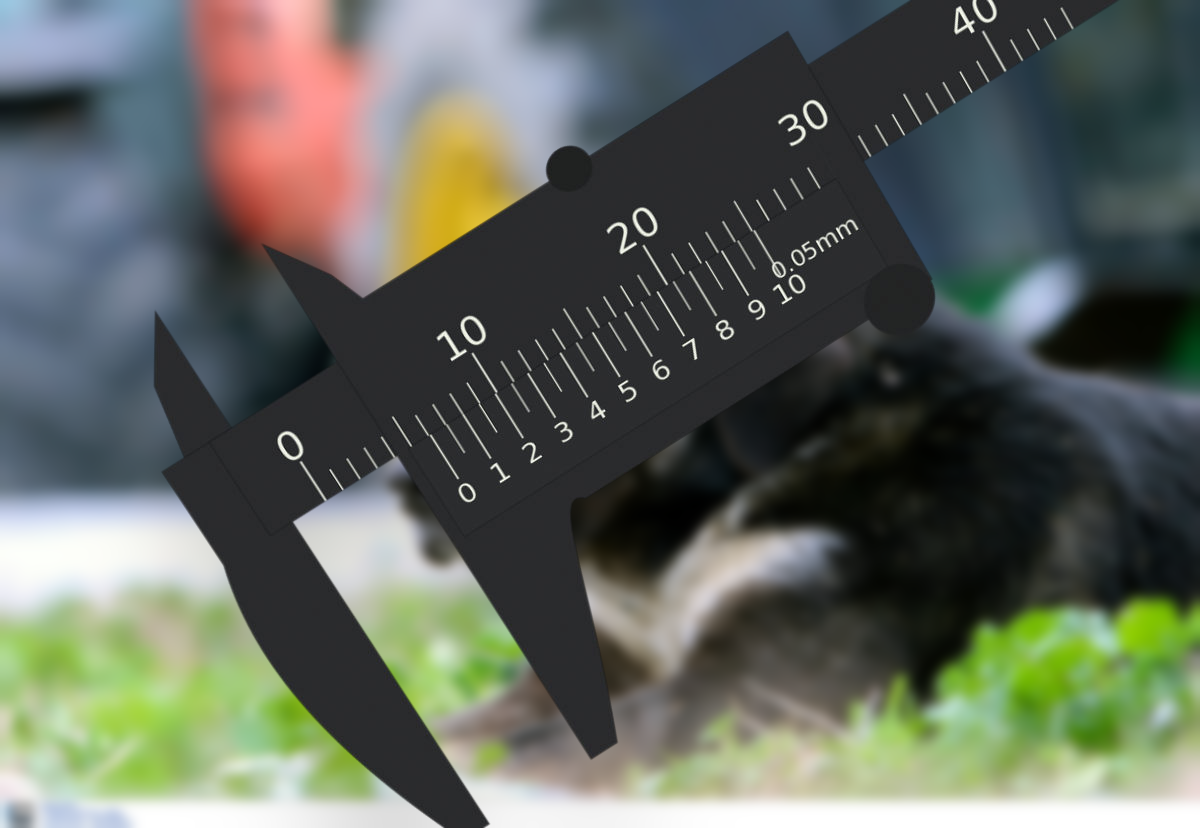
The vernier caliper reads 6.1 mm
